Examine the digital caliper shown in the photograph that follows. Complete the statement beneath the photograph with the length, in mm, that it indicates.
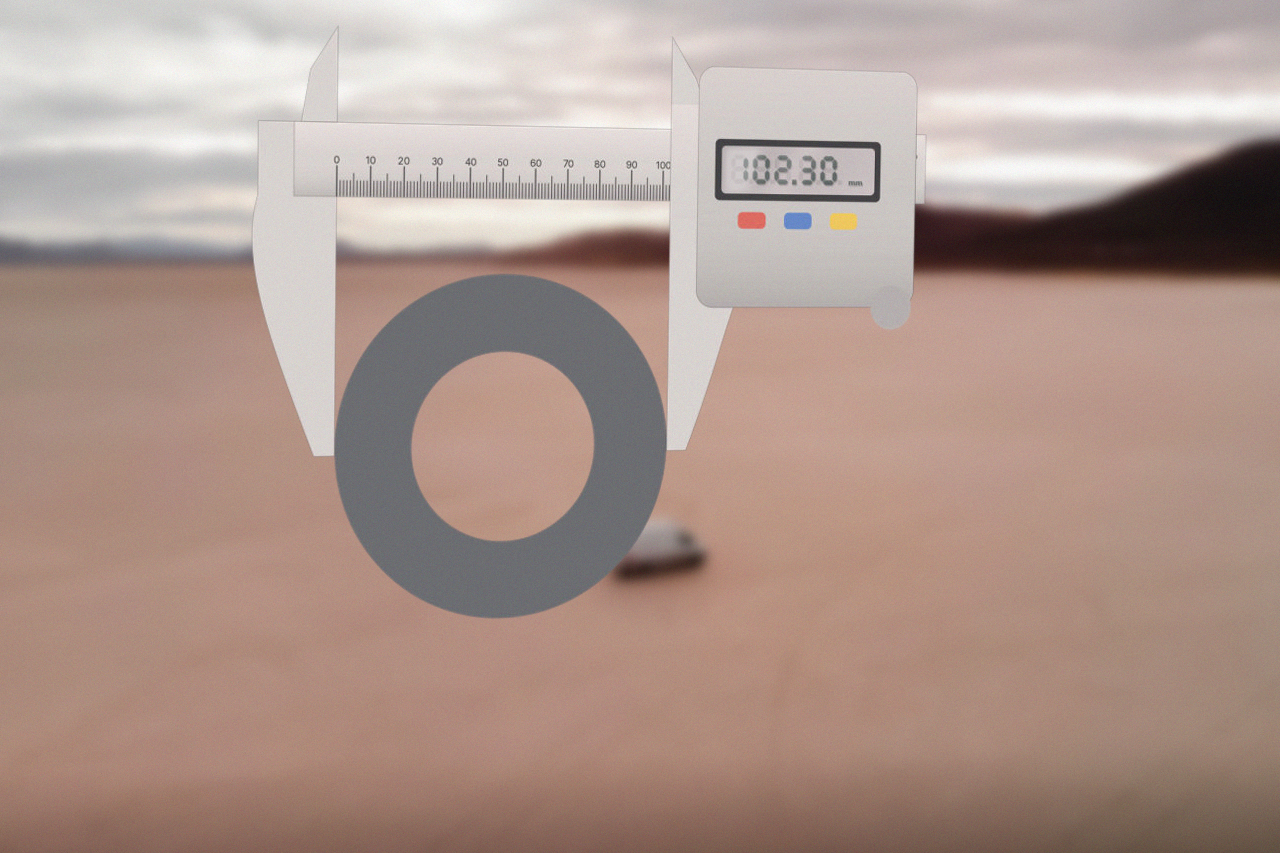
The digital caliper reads 102.30 mm
